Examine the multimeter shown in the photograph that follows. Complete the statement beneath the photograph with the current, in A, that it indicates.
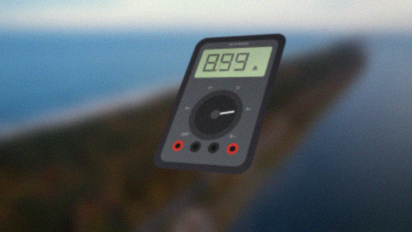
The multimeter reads 8.99 A
